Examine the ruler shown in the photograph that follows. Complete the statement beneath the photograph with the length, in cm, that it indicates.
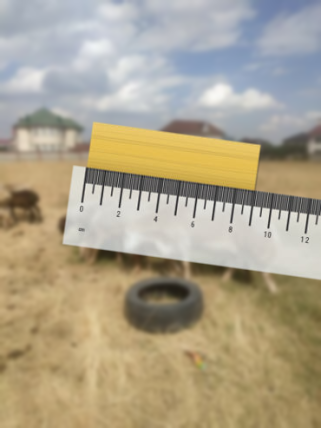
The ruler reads 9 cm
